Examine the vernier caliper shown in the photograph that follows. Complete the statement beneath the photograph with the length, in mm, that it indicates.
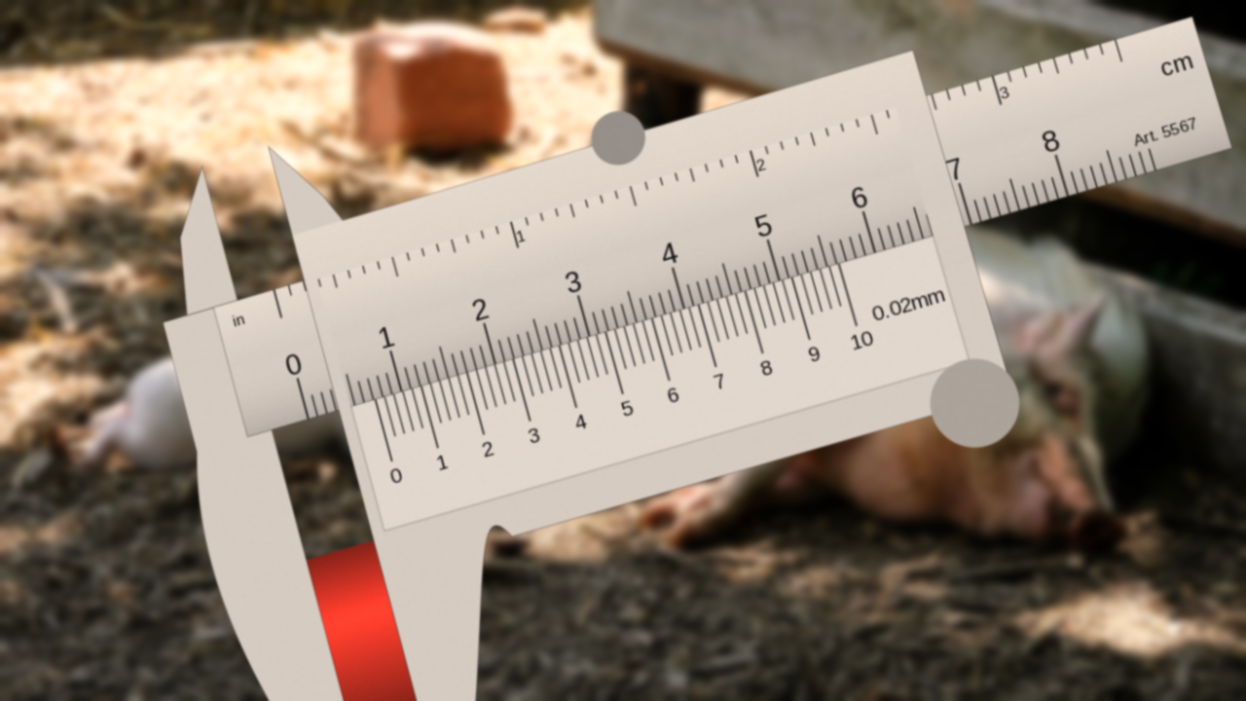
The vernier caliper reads 7.2 mm
